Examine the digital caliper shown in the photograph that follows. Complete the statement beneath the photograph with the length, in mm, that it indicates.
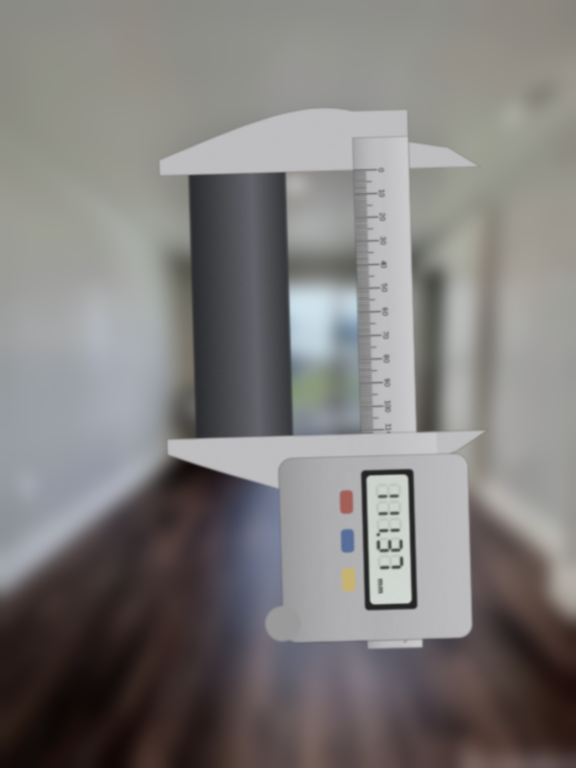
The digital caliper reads 111.37 mm
